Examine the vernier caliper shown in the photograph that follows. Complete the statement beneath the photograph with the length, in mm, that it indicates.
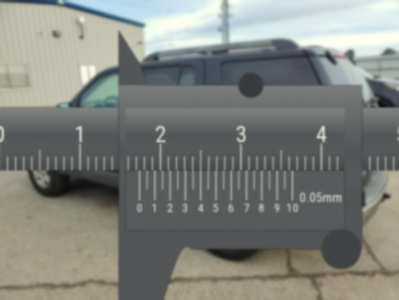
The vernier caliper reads 17.4 mm
